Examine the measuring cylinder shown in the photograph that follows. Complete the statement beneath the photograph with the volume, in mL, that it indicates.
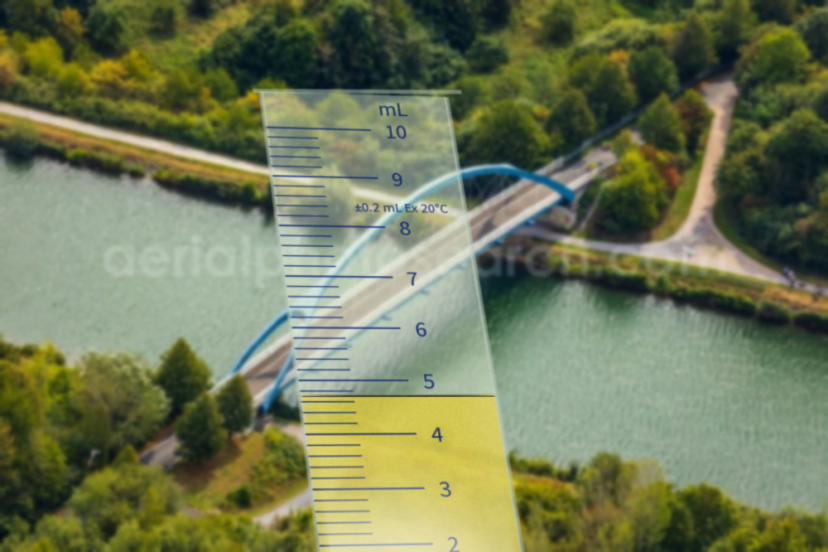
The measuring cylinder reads 4.7 mL
